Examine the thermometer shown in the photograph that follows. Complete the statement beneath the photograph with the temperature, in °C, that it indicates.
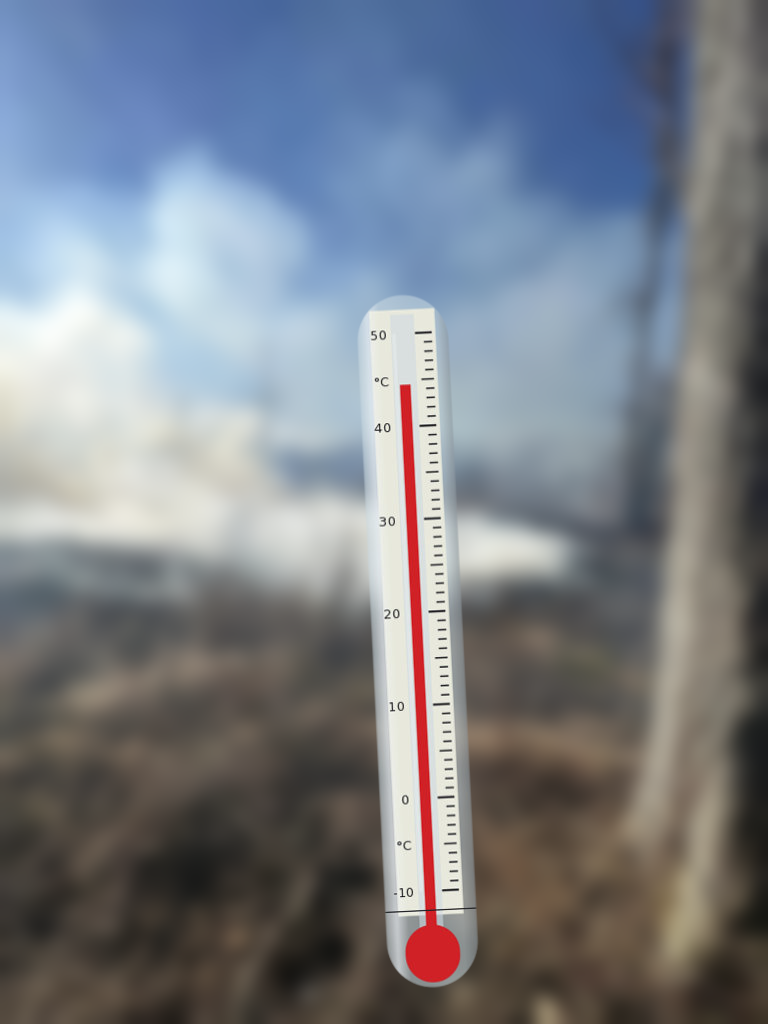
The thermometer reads 44.5 °C
